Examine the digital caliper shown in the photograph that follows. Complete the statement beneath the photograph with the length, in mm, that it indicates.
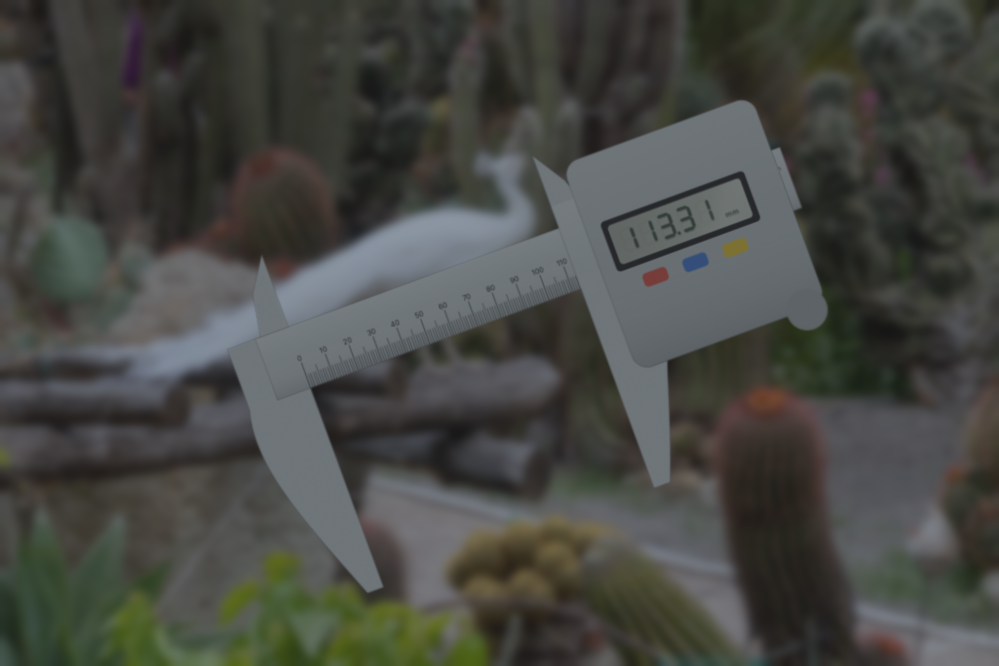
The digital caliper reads 113.31 mm
